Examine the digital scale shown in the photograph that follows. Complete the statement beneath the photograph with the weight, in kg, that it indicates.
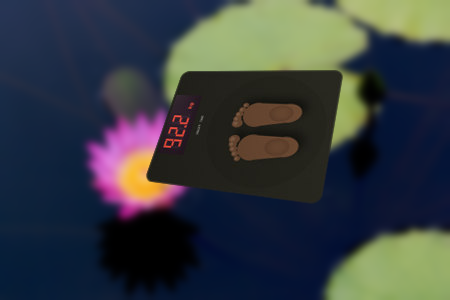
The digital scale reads 92.2 kg
